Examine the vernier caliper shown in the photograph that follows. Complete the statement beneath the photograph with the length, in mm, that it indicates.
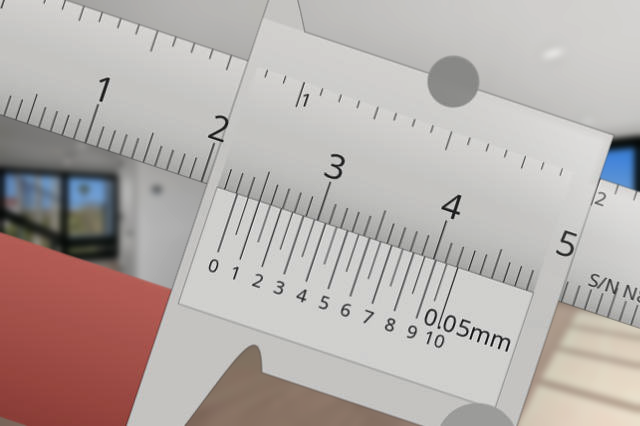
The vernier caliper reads 23.1 mm
